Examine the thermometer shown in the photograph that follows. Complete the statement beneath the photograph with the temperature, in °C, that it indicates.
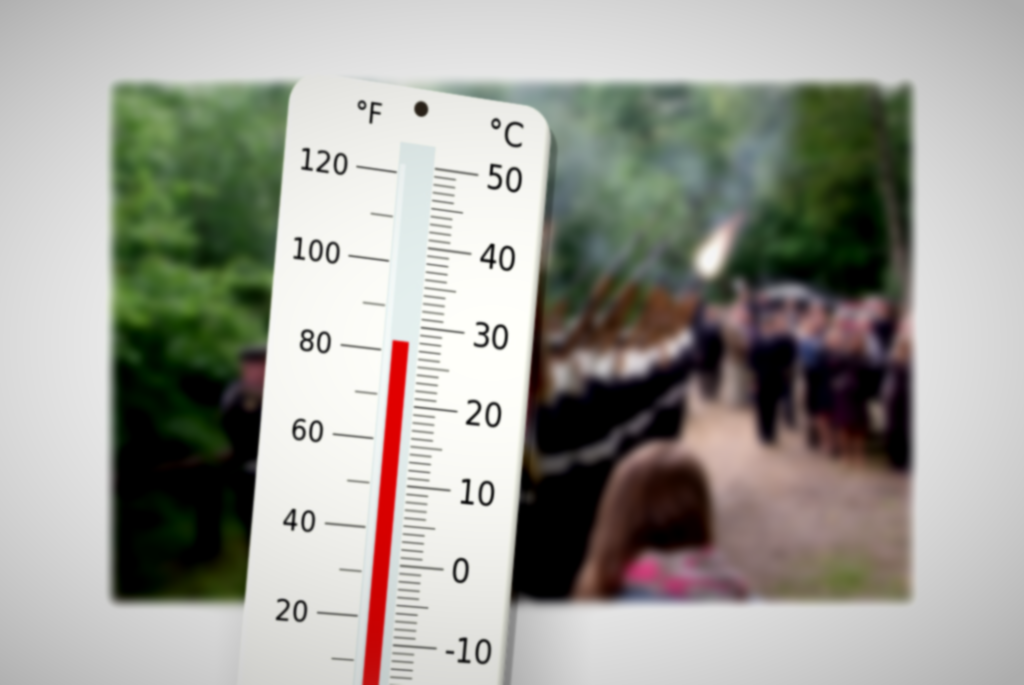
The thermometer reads 28 °C
